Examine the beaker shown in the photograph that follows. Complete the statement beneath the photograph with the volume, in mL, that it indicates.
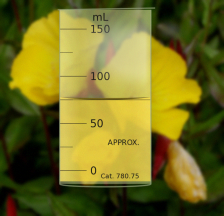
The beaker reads 75 mL
